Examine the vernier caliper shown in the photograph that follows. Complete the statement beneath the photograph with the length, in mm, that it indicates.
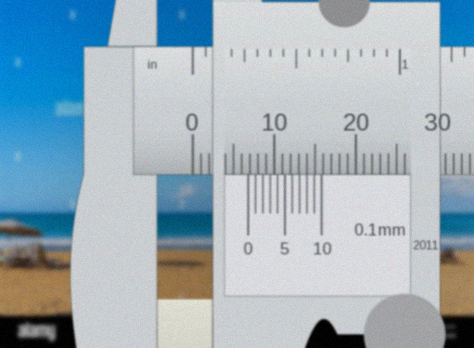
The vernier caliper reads 6.8 mm
